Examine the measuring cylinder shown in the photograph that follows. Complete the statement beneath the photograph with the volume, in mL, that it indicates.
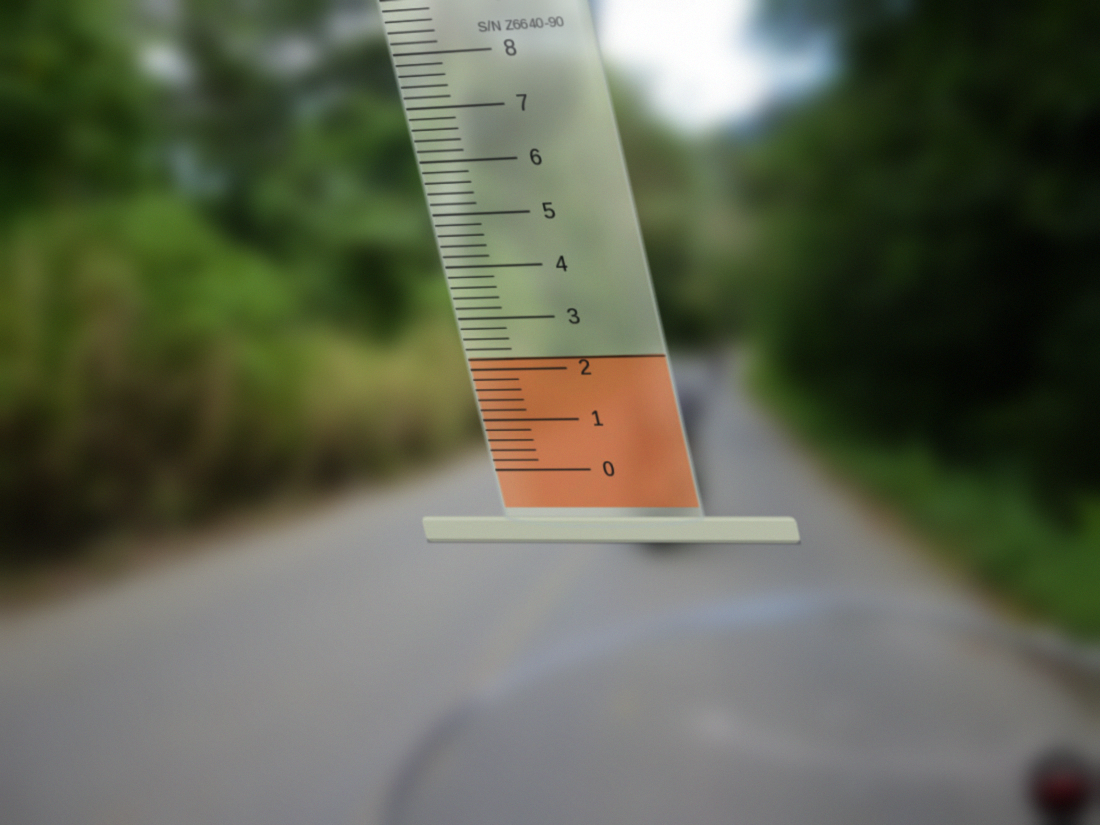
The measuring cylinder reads 2.2 mL
